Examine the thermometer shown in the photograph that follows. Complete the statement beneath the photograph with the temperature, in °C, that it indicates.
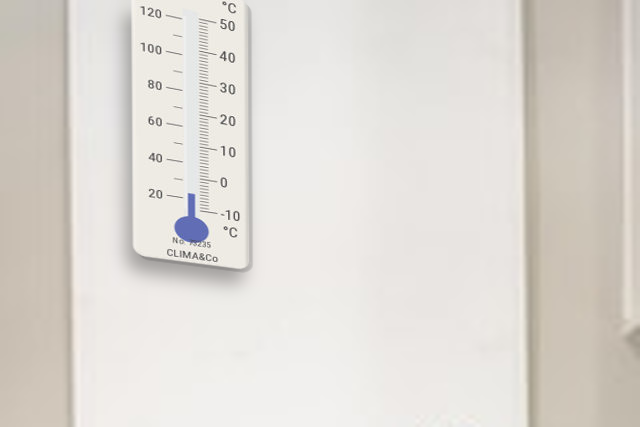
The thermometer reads -5 °C
